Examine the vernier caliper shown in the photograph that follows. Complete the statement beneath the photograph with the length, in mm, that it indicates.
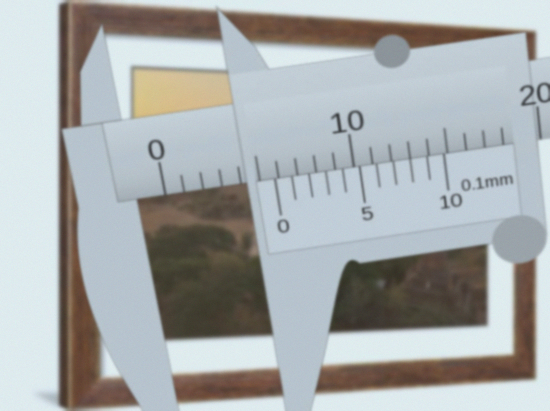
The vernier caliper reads 5.8 mm
